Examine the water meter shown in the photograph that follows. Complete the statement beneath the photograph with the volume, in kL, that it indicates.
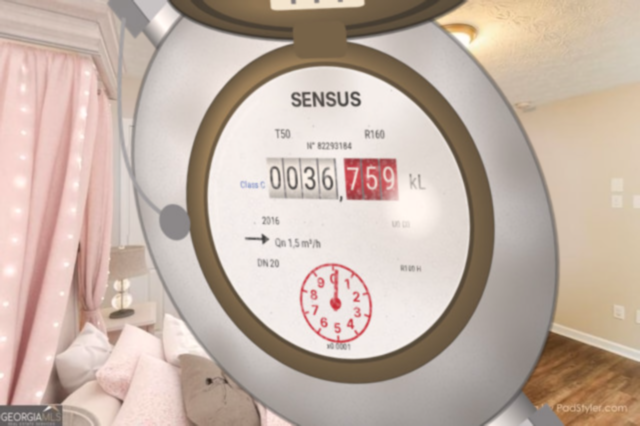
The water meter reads 36.7590 kL
